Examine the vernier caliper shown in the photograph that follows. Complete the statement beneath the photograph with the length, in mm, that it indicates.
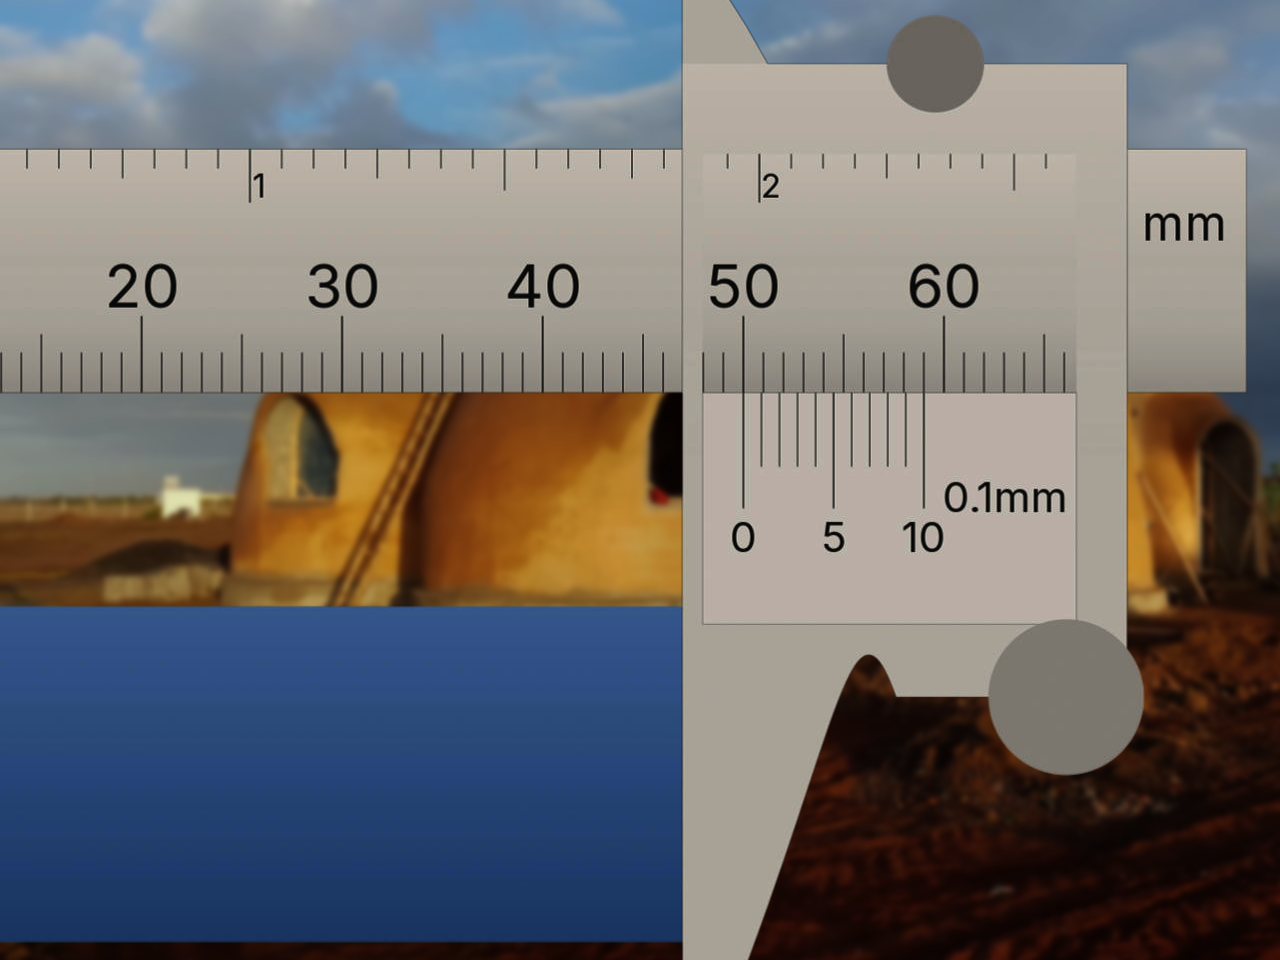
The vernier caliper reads 50.0 mm
